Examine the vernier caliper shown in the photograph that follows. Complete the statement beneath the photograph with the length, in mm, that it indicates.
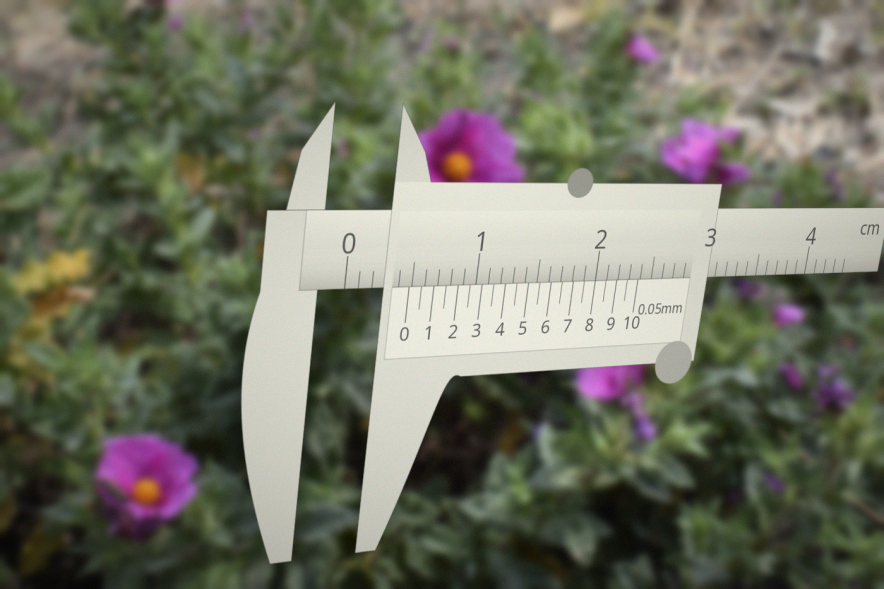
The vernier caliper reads 4.8 mm
